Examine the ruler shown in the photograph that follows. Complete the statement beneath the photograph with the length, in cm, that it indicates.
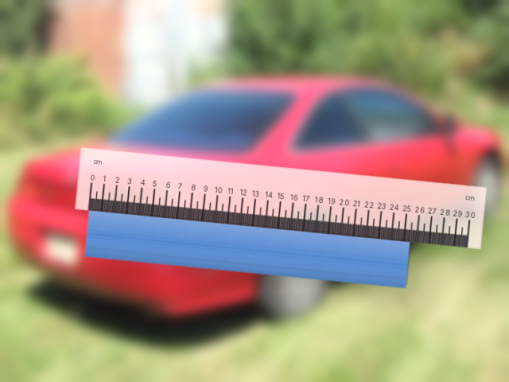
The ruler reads 25.5 cm
